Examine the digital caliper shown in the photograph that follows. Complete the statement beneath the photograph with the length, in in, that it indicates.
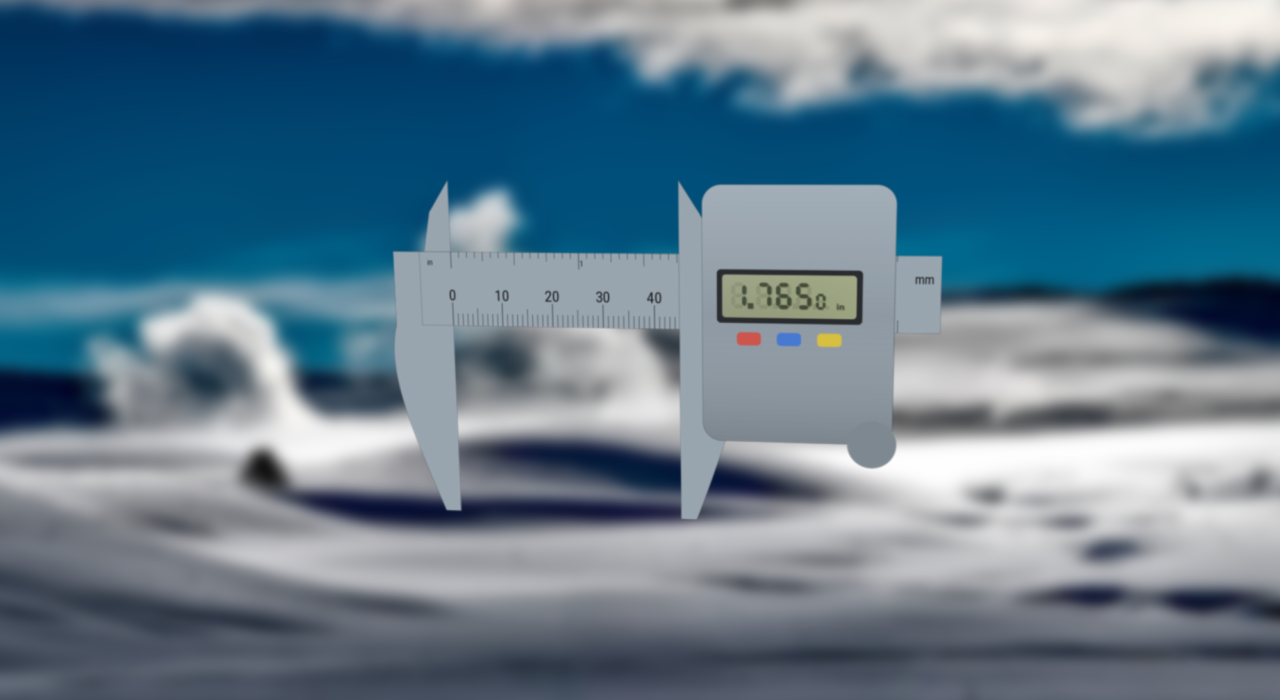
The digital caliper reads 1.7650 in
